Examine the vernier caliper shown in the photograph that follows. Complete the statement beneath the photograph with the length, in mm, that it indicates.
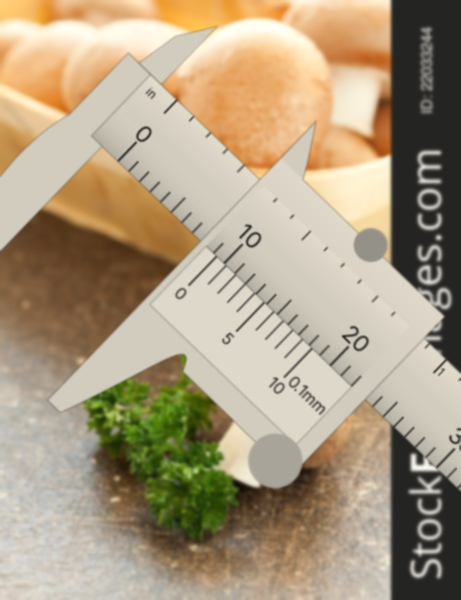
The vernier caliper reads 9.3 mm
